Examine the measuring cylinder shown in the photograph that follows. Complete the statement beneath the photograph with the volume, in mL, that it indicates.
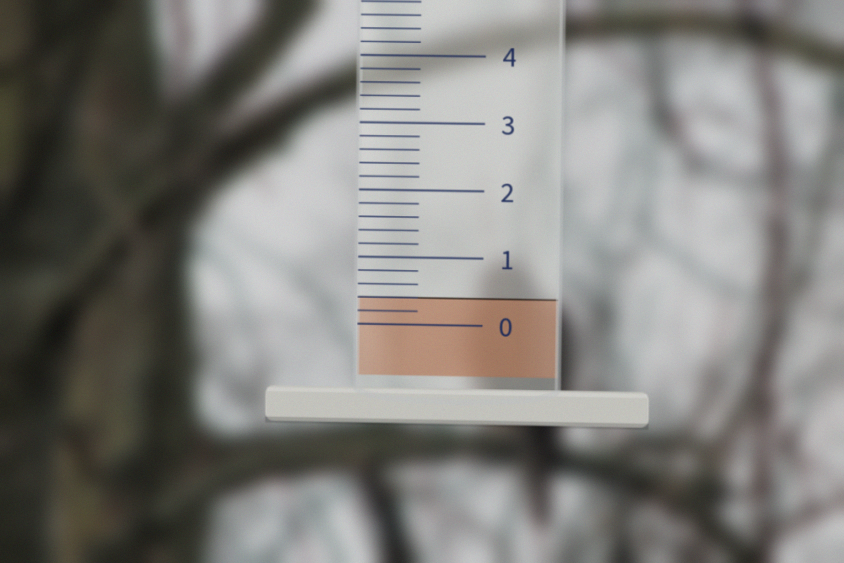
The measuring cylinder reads 0.4 mL
